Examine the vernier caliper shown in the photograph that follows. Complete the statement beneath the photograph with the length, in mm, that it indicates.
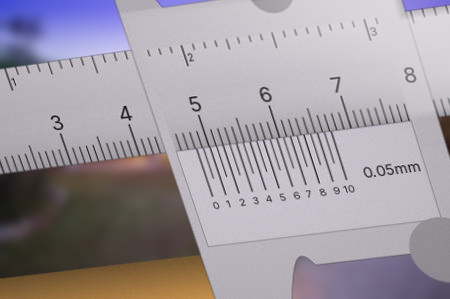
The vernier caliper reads 48.2 mm
